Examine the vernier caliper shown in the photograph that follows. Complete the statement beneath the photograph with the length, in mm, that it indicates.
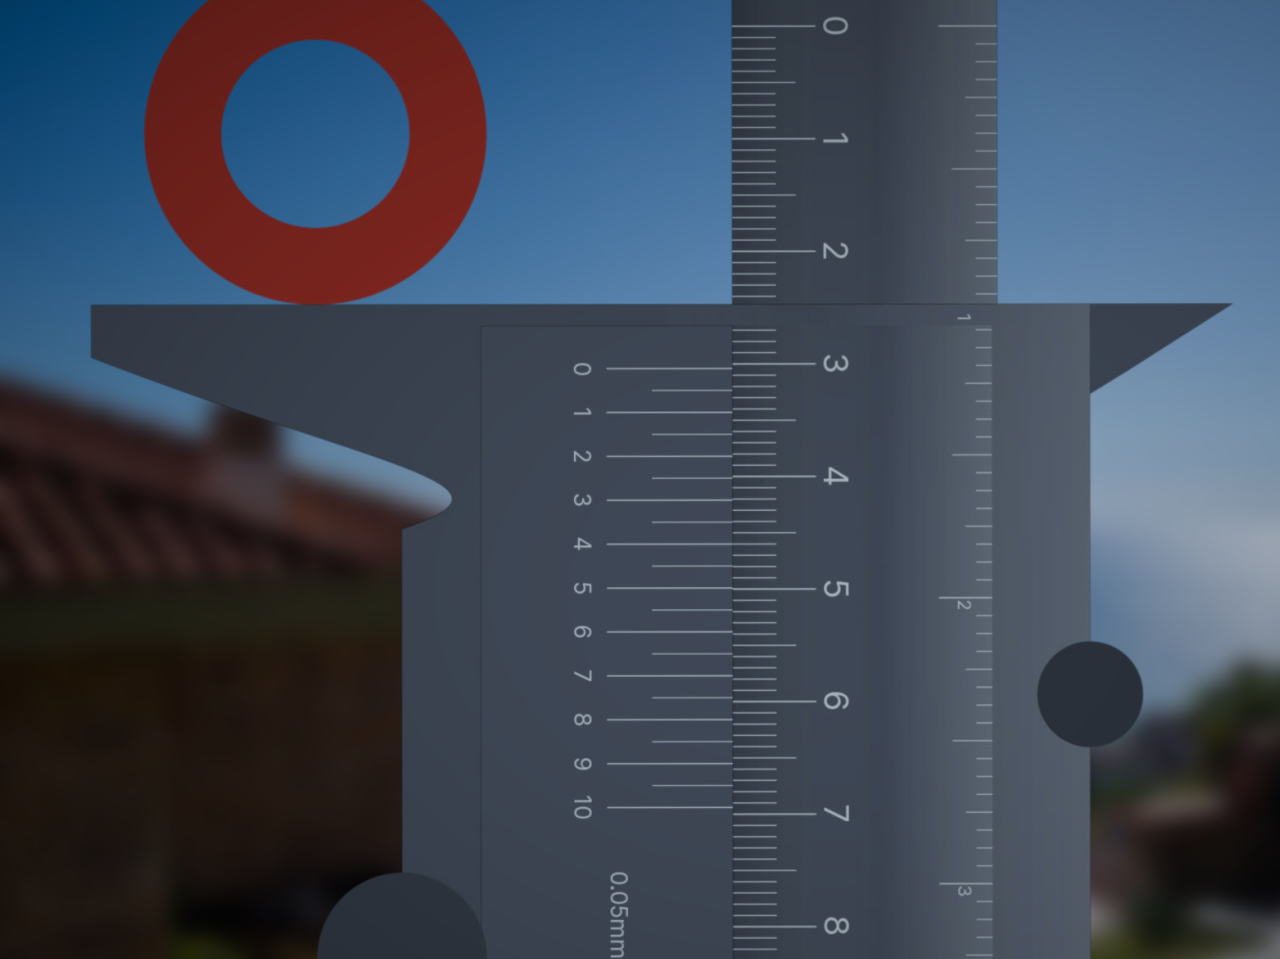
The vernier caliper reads 30.4 mm
